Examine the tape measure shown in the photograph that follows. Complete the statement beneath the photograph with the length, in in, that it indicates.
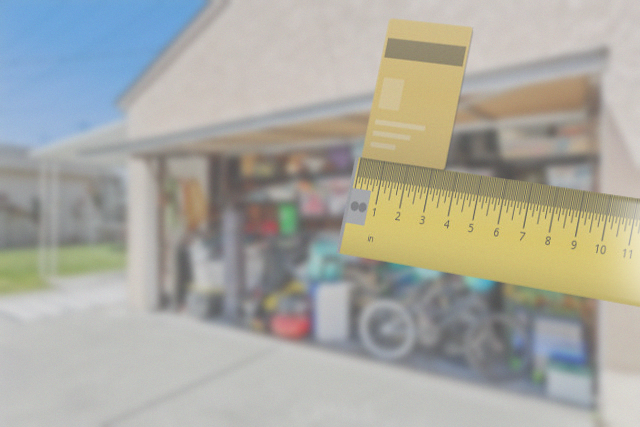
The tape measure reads 3.5 in
